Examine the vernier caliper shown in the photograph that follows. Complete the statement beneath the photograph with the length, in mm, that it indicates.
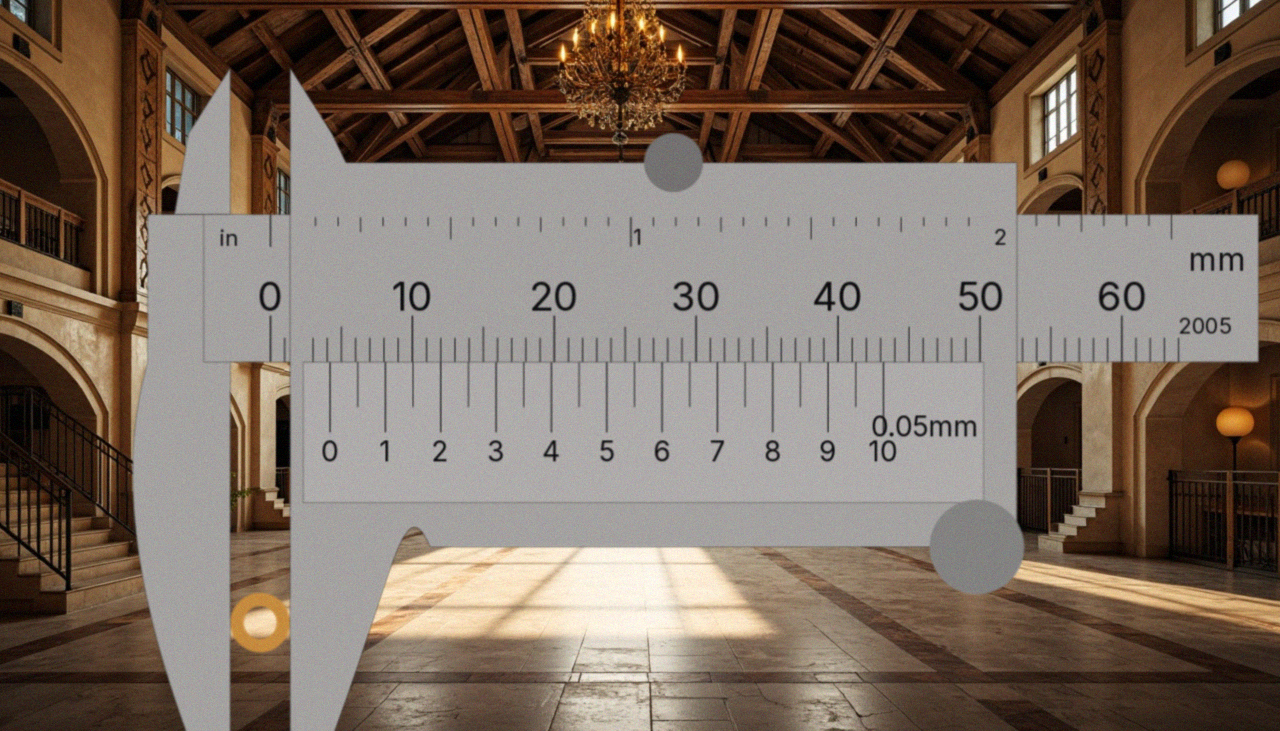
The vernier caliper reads 4.2 mm
